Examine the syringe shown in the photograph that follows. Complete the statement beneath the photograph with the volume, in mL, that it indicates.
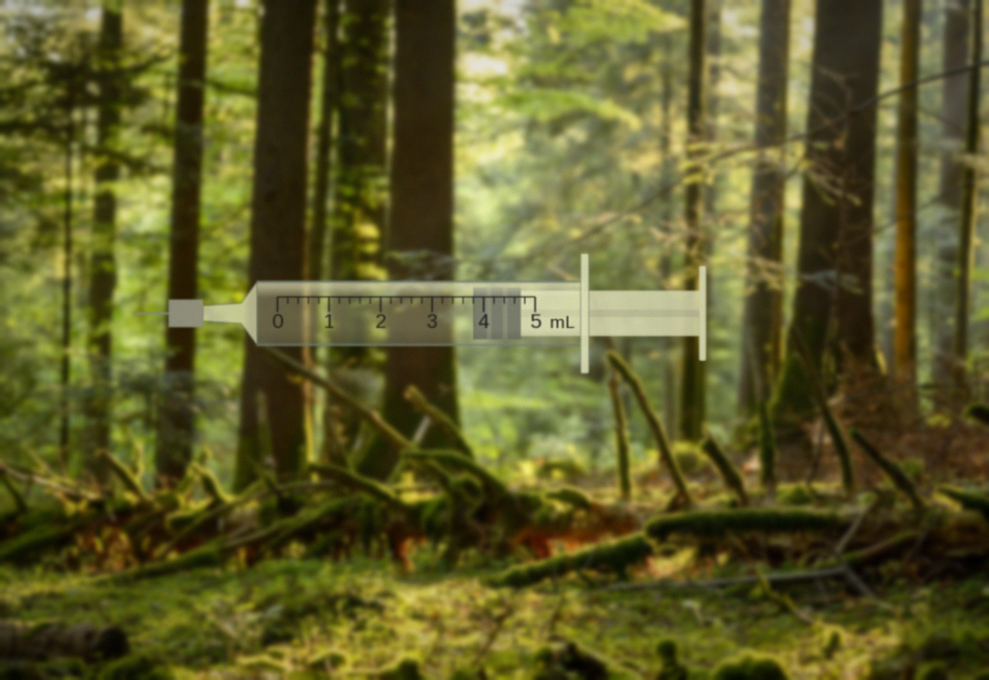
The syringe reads 3.8 mL
